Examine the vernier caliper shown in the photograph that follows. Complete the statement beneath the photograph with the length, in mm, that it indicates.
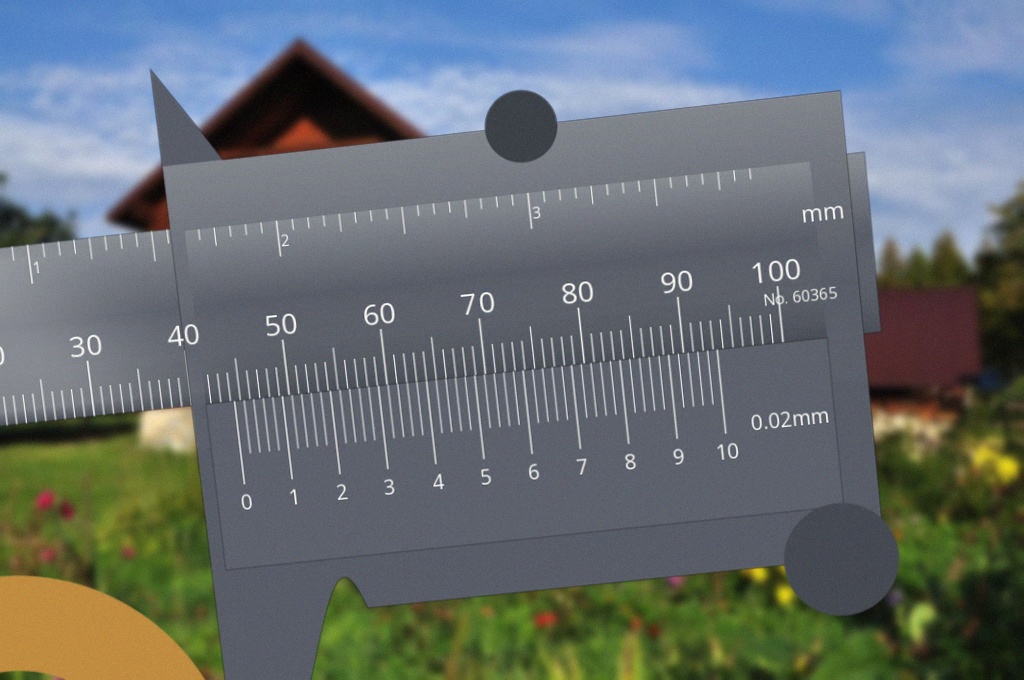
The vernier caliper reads 44.4 mm
